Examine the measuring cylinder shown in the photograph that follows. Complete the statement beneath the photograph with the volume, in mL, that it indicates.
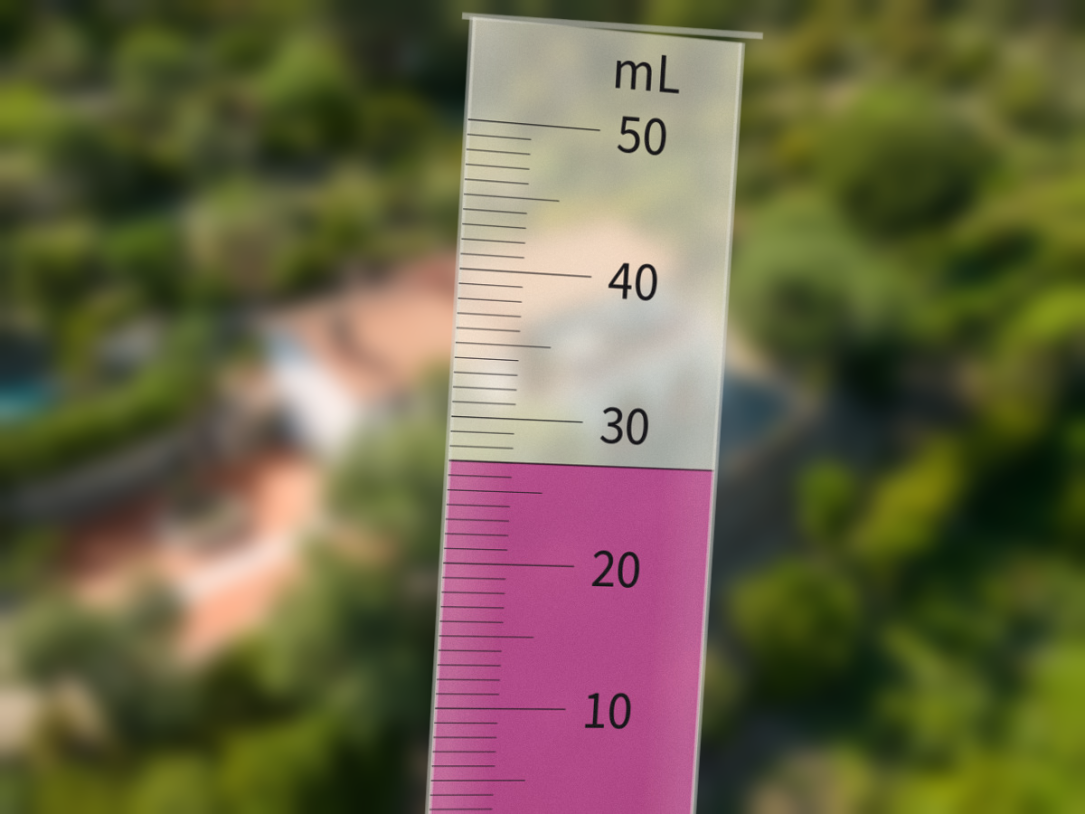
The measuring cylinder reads 27 mL
